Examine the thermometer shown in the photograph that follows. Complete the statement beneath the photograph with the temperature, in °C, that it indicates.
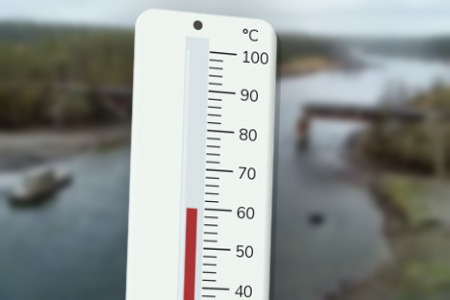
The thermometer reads 60 °C
